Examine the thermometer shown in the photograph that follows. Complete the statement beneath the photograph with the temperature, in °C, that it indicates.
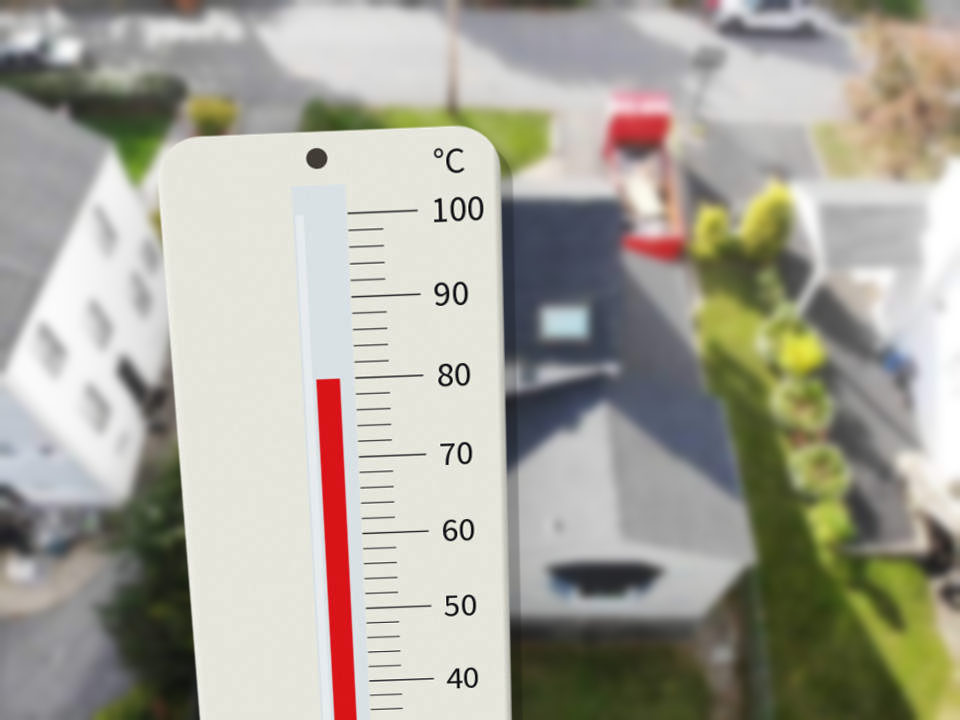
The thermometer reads 80 °C
